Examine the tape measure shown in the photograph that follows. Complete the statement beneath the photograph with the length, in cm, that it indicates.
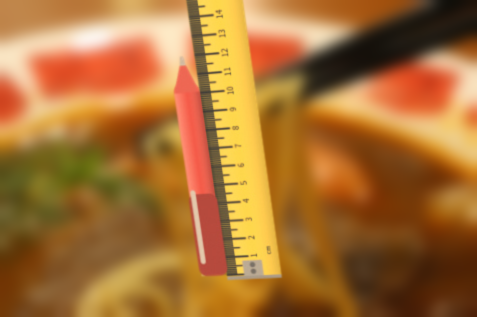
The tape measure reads 12 cm
